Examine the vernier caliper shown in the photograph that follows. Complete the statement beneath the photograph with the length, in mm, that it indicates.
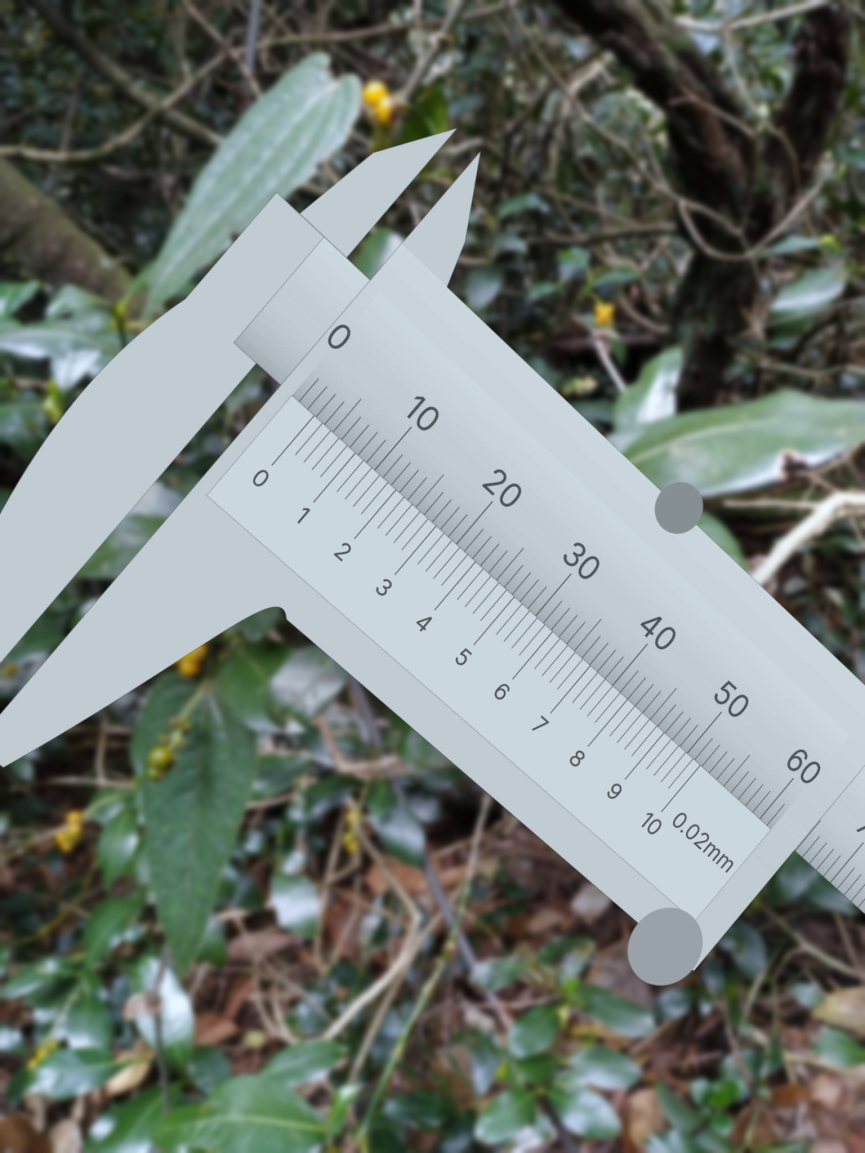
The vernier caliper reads 2.8 mm
